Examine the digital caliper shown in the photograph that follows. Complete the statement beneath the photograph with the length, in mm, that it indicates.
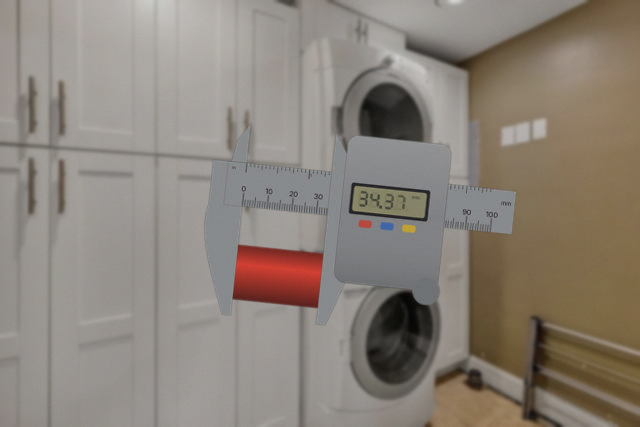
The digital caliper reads 34.37 mm
